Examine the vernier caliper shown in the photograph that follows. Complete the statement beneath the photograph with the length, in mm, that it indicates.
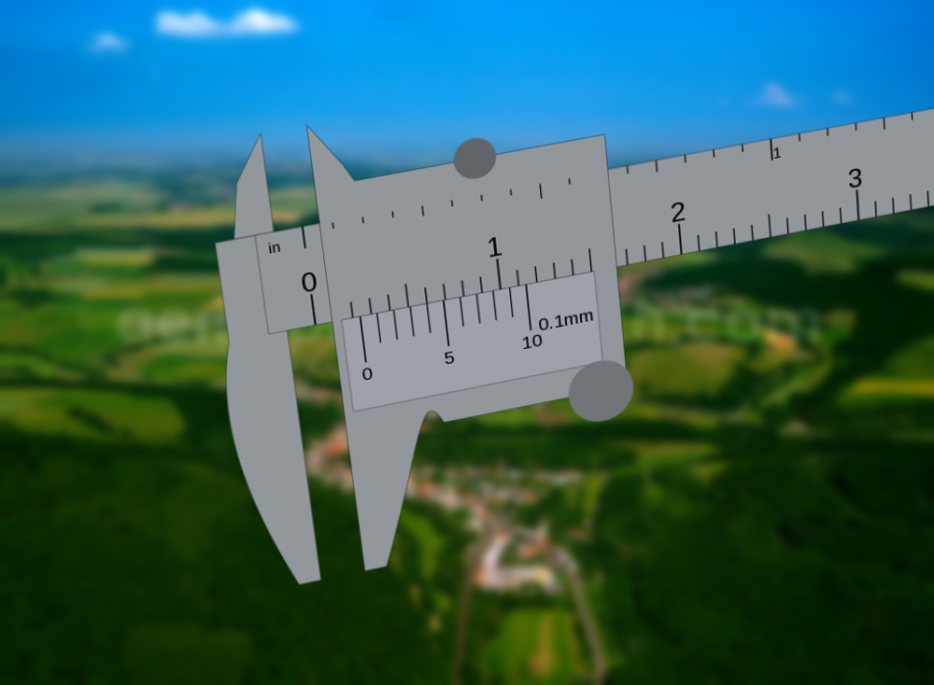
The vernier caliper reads 2.4 mm
